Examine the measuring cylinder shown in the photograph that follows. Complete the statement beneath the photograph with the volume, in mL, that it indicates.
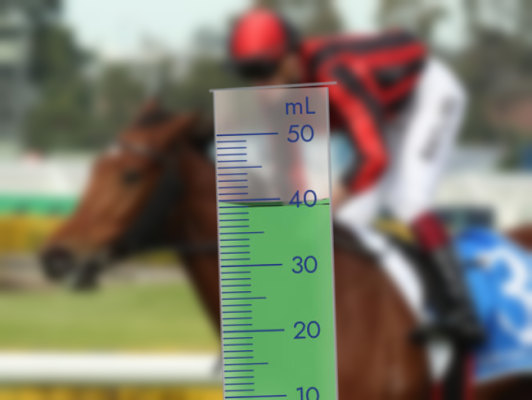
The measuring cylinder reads 39 mL
